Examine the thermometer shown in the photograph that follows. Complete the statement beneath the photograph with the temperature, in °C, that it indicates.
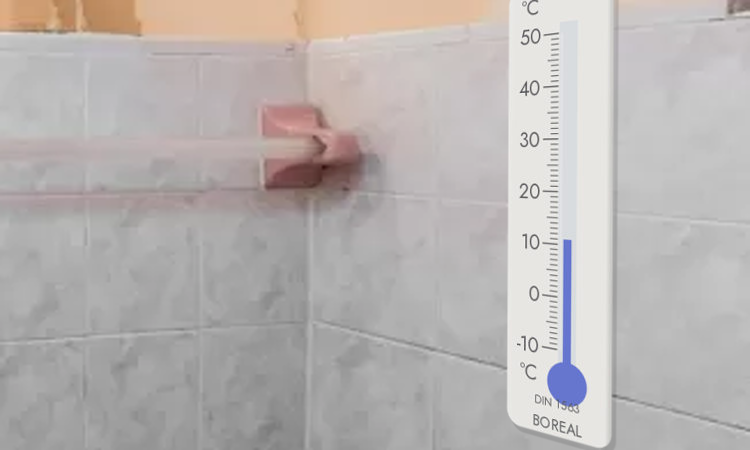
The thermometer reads 11 °C
